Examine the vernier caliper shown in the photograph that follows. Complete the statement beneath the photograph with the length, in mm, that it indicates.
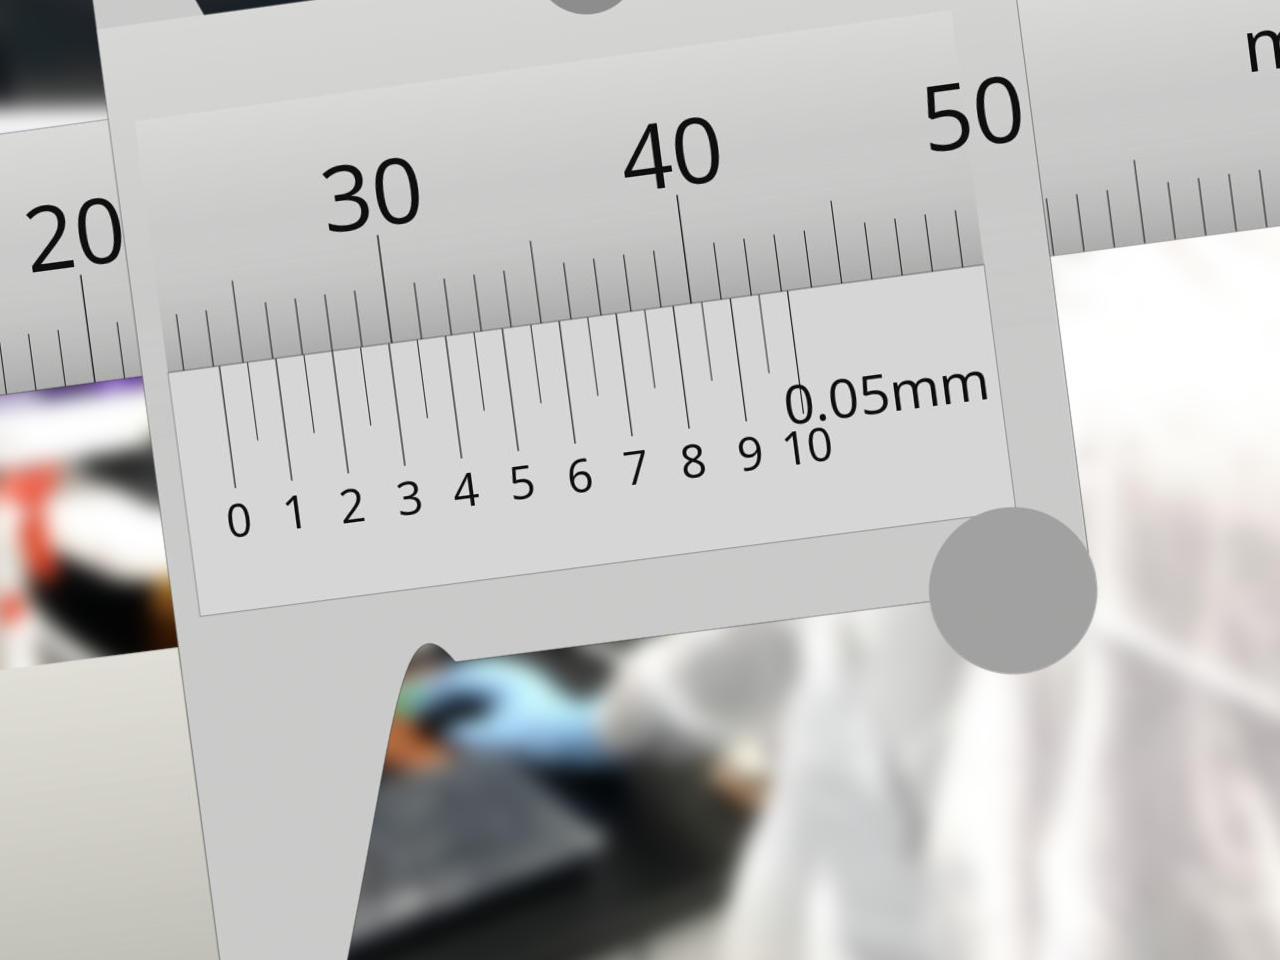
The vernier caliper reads 24.20 mm
